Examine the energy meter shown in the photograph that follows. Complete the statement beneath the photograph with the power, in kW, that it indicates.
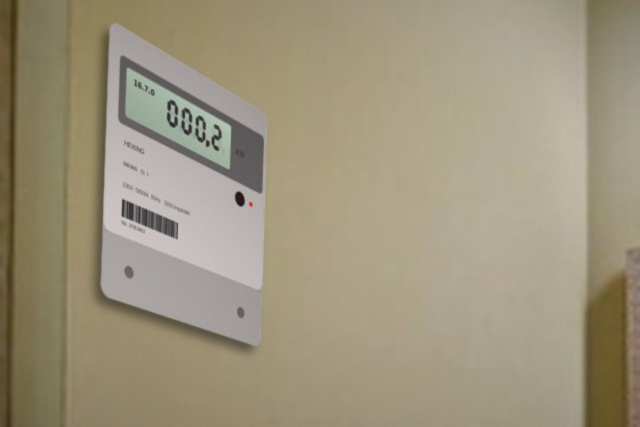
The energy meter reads 0.2 kW
